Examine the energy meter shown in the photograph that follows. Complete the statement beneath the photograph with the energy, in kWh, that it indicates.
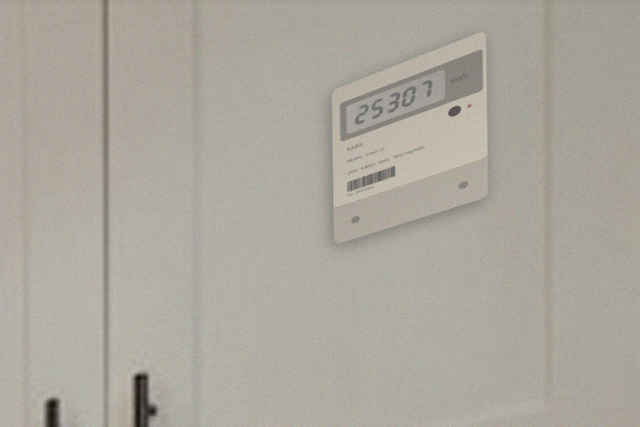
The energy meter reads 25307 kWh
